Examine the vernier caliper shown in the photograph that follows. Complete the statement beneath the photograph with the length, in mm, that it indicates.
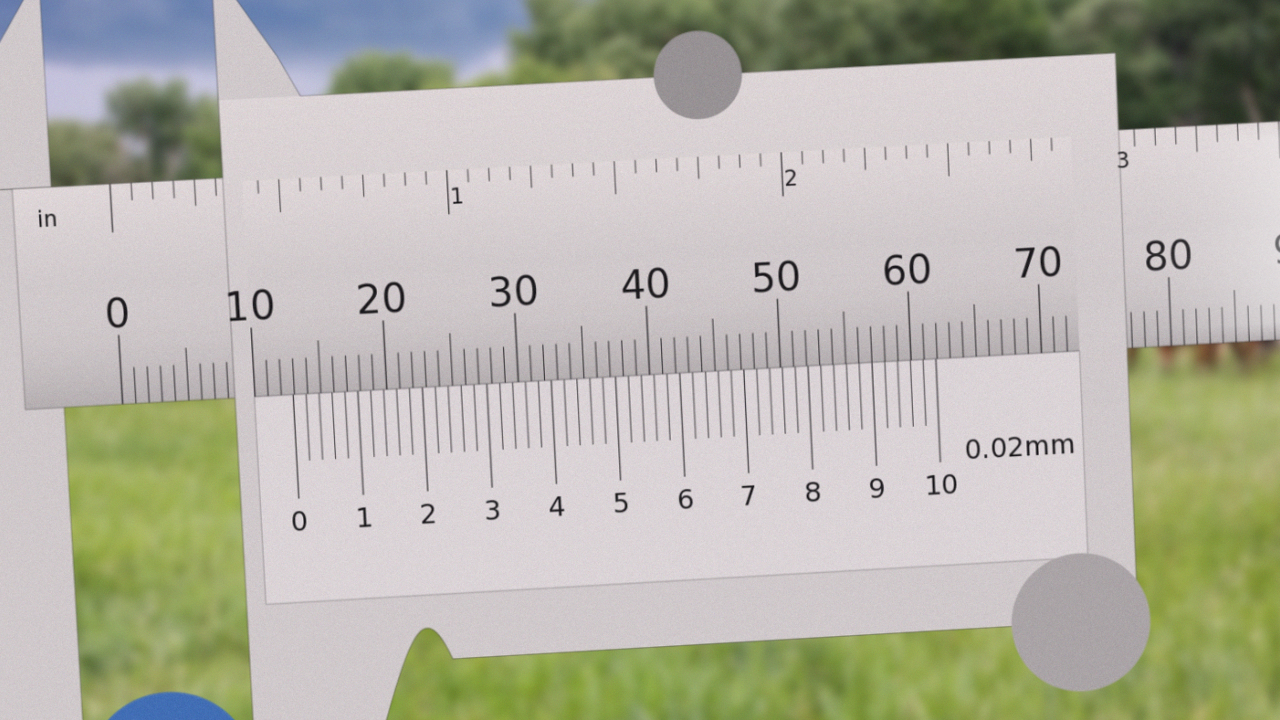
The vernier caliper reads 12.9 mm
